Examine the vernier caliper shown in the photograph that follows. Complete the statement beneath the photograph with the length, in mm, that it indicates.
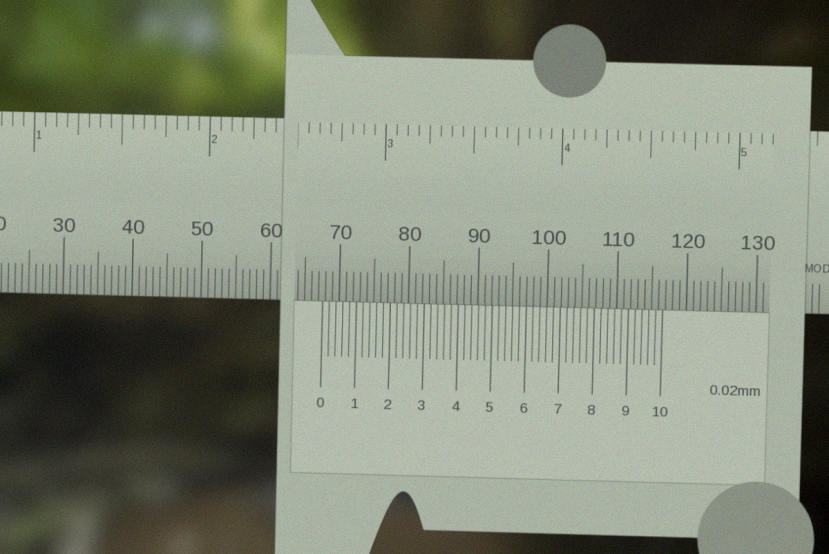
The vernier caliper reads 67.6 mm
